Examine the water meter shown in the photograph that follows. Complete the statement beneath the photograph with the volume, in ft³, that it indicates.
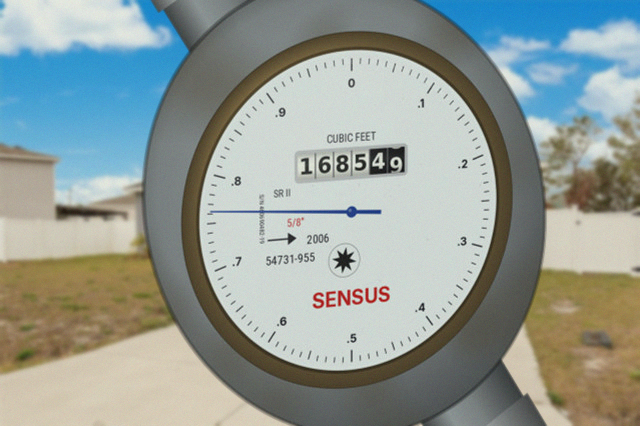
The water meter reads 168548.76 ft³
